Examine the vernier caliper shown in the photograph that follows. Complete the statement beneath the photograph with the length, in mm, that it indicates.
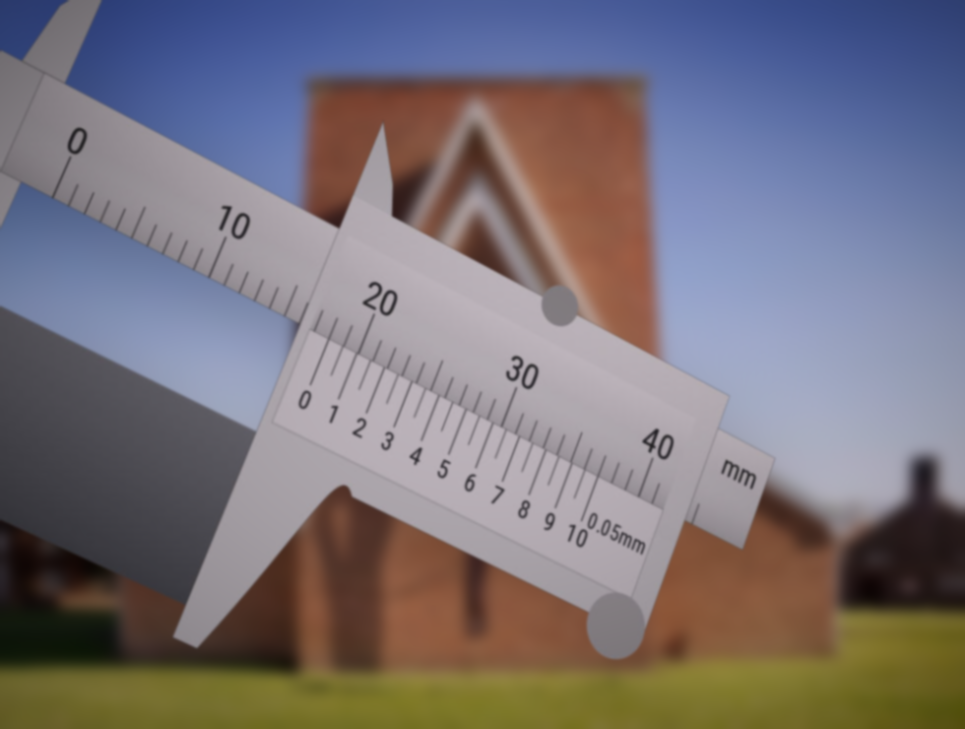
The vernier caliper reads 18.0 mm
